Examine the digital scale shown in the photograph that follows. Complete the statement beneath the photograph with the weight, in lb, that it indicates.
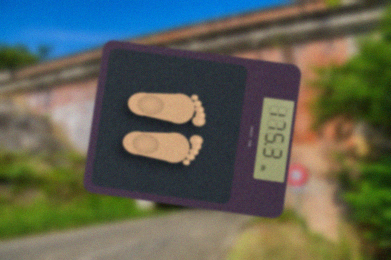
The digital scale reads 175.3 lb
